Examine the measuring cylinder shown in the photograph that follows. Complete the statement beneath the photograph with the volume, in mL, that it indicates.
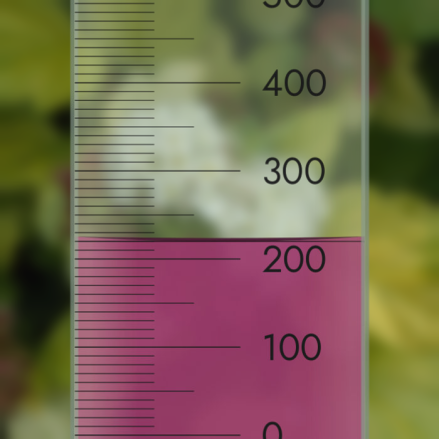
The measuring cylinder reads 220 mL
